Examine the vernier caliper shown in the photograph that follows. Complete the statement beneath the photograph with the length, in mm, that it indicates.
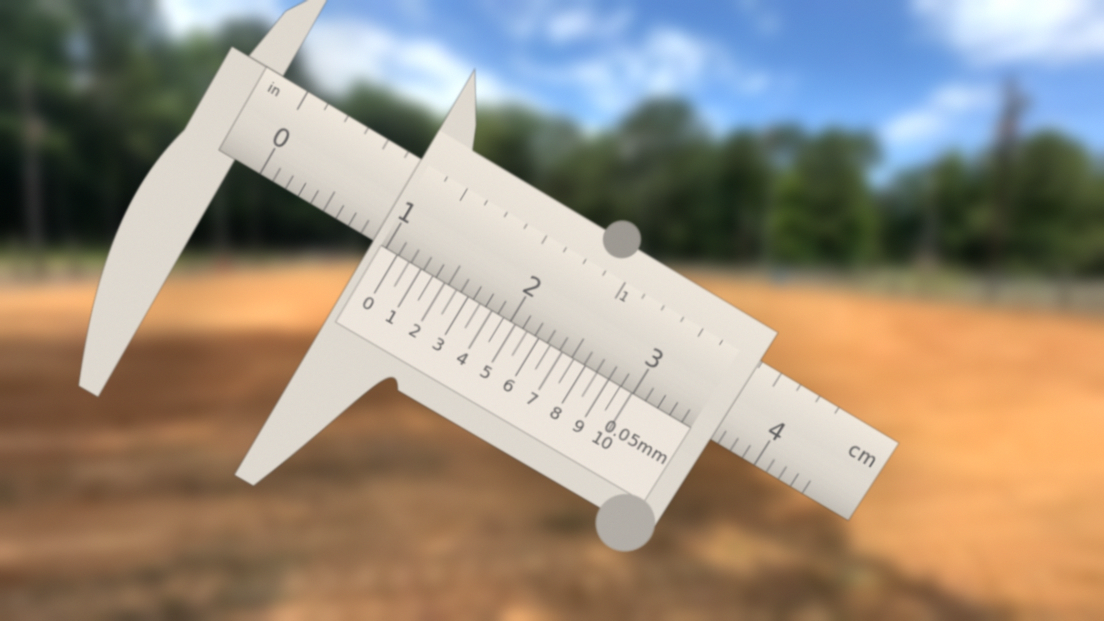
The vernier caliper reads 10.9 mm
